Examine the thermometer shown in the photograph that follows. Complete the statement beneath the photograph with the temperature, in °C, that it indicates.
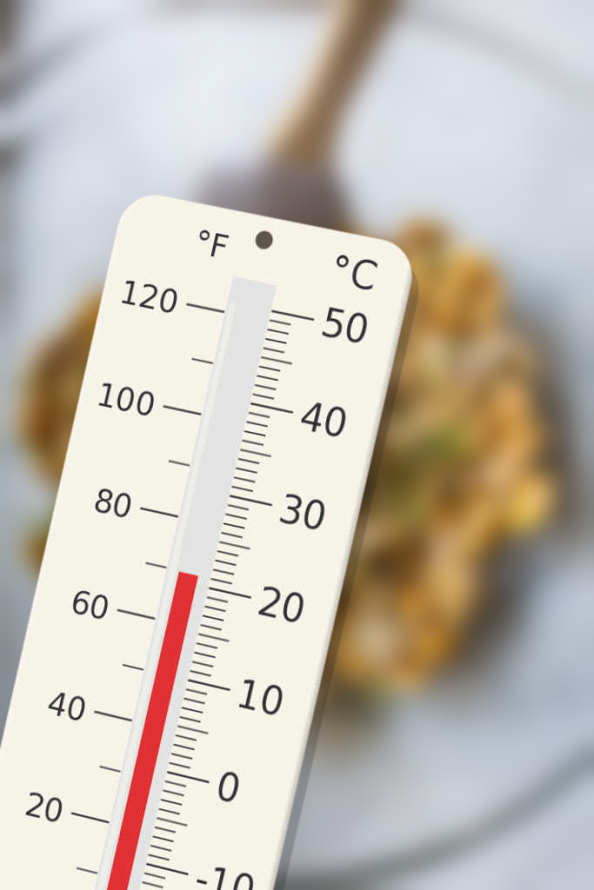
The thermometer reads 21 °C
